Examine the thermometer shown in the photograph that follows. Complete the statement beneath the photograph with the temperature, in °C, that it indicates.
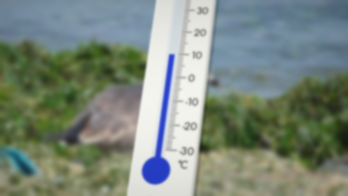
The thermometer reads 10 °C
